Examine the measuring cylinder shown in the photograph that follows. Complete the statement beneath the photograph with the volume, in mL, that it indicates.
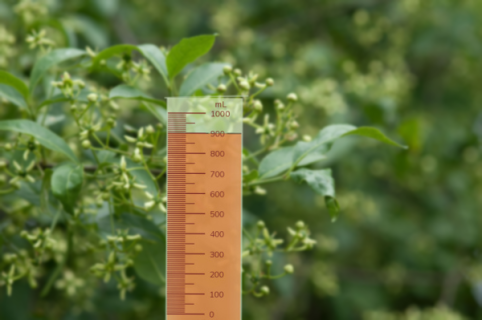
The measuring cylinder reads 900 mL
